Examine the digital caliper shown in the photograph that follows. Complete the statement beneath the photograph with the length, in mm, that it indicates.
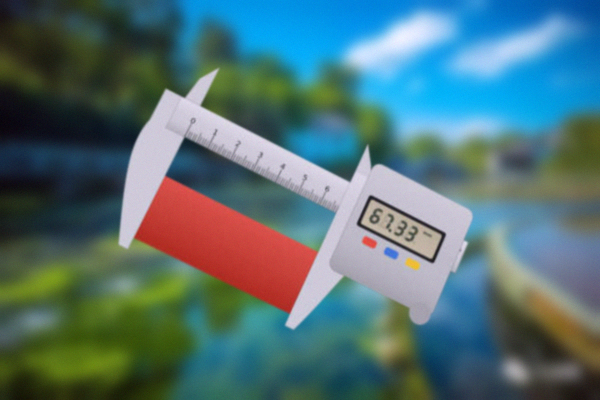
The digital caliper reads 67.33 mm
